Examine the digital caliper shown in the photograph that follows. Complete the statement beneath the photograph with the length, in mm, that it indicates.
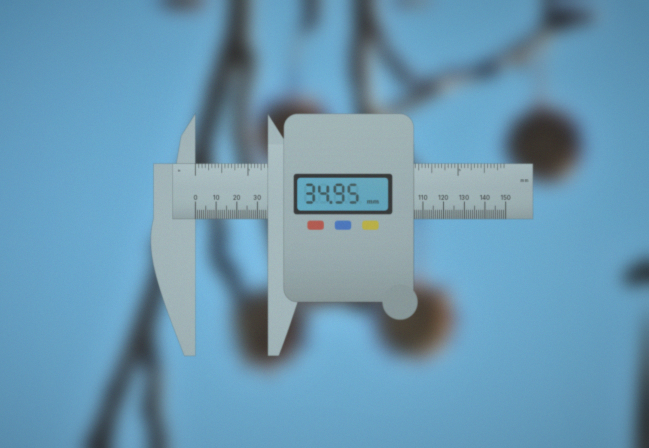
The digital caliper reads 34.95 mm
